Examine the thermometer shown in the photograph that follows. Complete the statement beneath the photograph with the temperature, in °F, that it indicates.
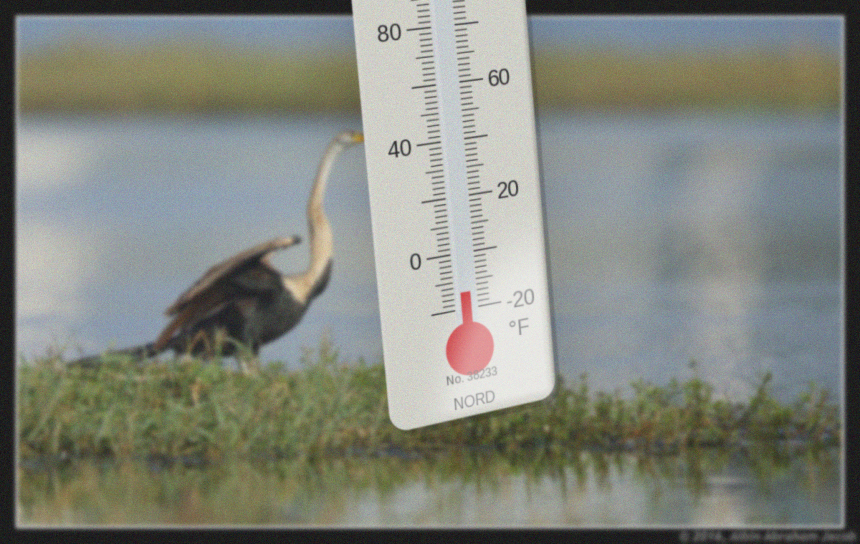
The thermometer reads -14 °F
